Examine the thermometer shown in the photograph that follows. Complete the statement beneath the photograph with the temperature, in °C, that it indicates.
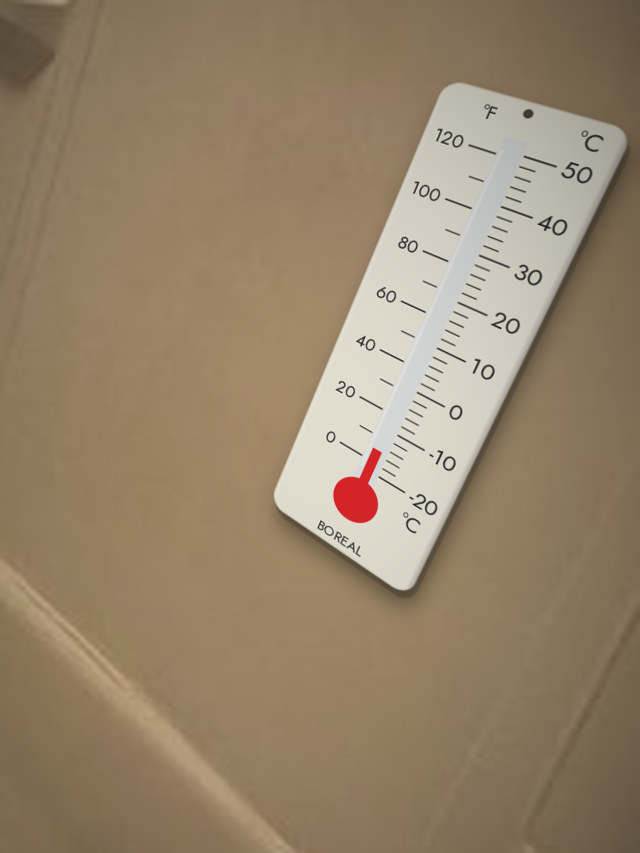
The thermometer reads -15 °C
